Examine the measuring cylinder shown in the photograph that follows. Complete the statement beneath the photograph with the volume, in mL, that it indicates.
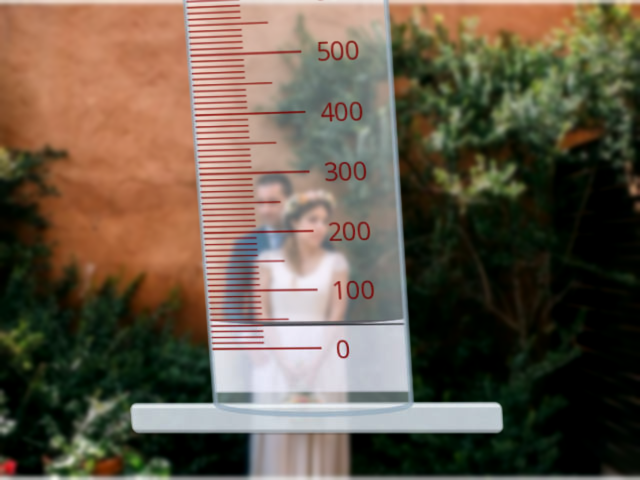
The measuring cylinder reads 40 mL
